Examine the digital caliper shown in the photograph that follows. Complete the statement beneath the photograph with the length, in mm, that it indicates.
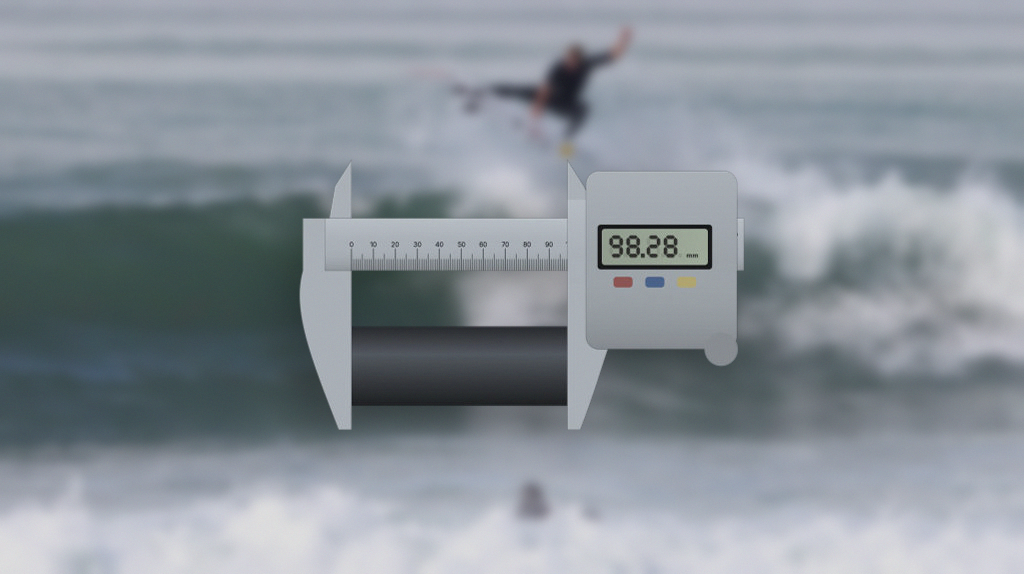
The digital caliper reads 98.28 mm
